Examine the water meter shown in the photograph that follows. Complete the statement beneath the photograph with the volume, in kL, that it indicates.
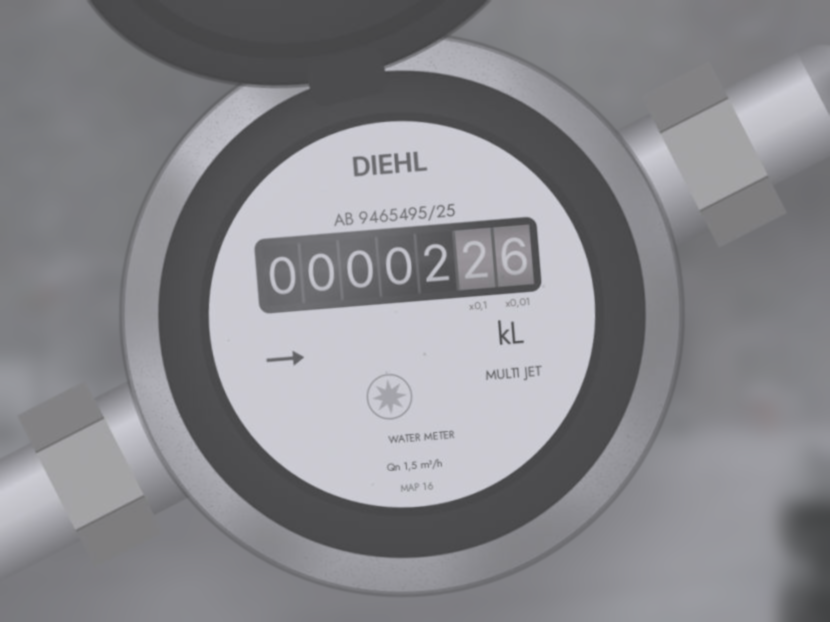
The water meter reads 2.26 kL
